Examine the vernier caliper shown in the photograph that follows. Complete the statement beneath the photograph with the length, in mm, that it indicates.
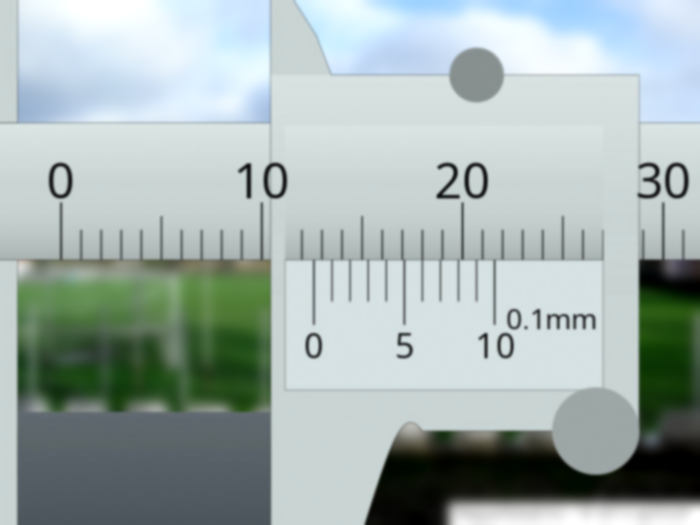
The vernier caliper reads 12.6 mm
